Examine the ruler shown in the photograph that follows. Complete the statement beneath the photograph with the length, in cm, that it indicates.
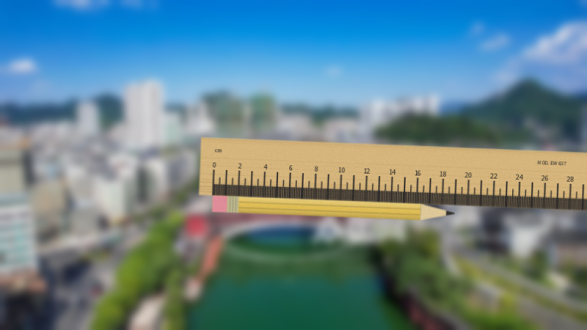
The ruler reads 19 cm
